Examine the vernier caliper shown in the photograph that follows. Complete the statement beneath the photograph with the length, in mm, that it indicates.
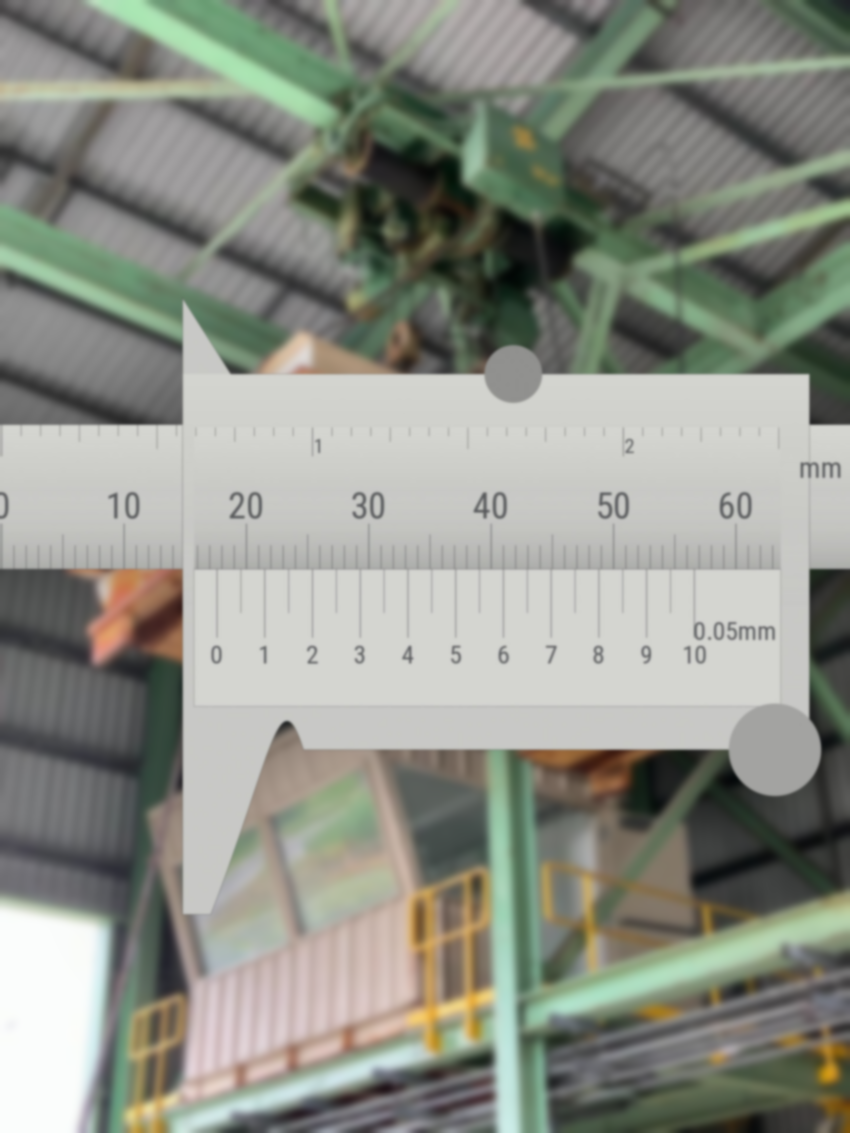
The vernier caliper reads 17.6 mm
